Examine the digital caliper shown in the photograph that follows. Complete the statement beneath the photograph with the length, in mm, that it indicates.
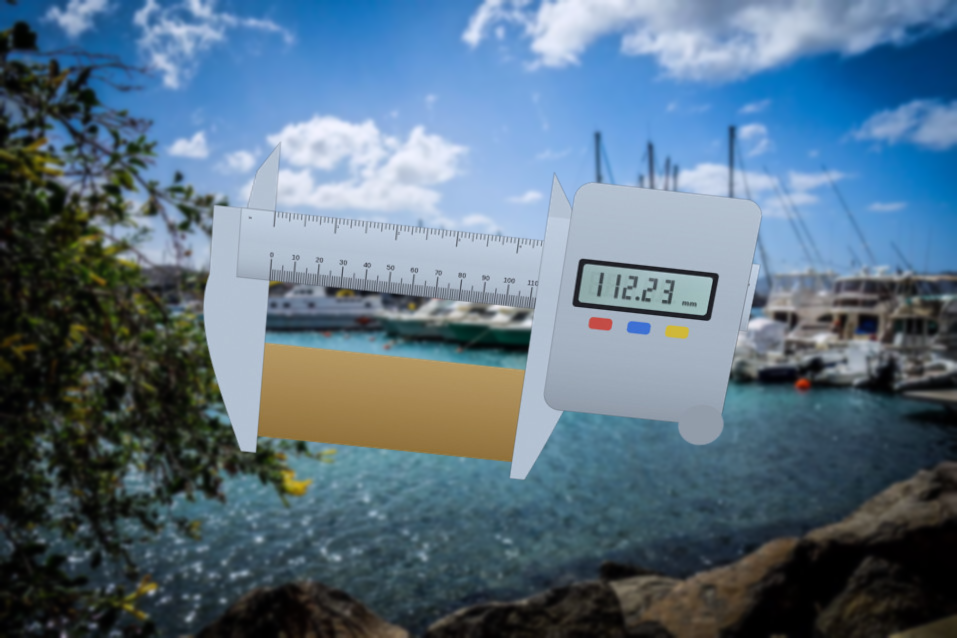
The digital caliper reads 112.23 mm
